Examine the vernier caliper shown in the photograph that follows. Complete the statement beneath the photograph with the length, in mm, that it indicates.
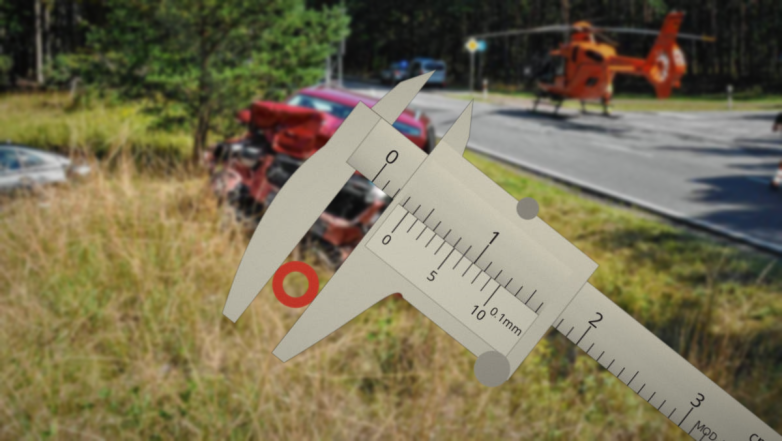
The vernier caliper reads 3.6 mm
